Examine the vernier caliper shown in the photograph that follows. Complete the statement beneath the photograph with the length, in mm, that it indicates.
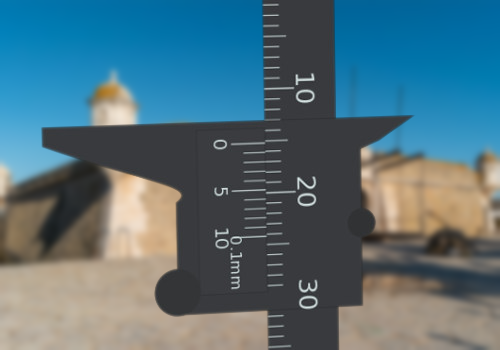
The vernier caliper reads 15.2 mm
